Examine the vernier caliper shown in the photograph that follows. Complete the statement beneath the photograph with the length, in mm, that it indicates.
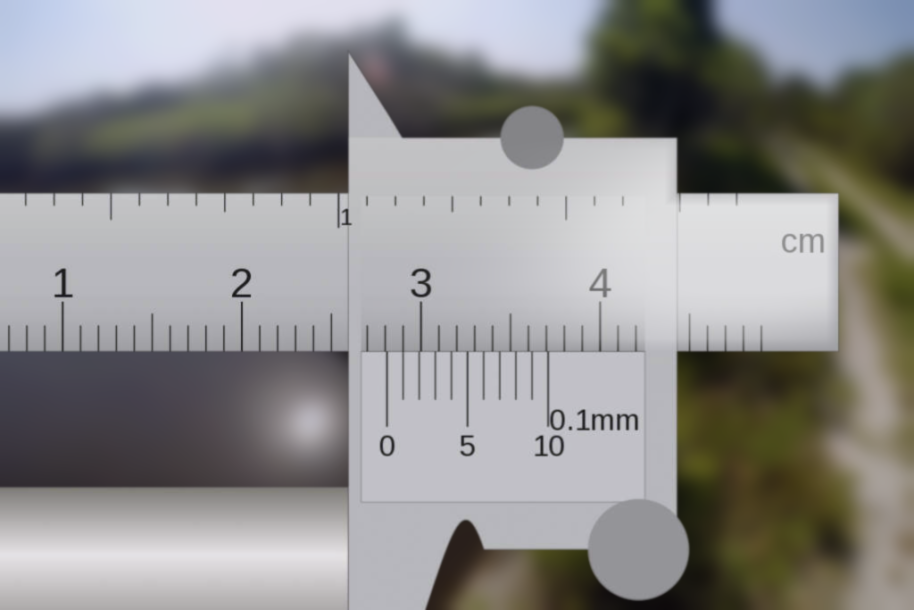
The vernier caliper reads 28.1 mm
